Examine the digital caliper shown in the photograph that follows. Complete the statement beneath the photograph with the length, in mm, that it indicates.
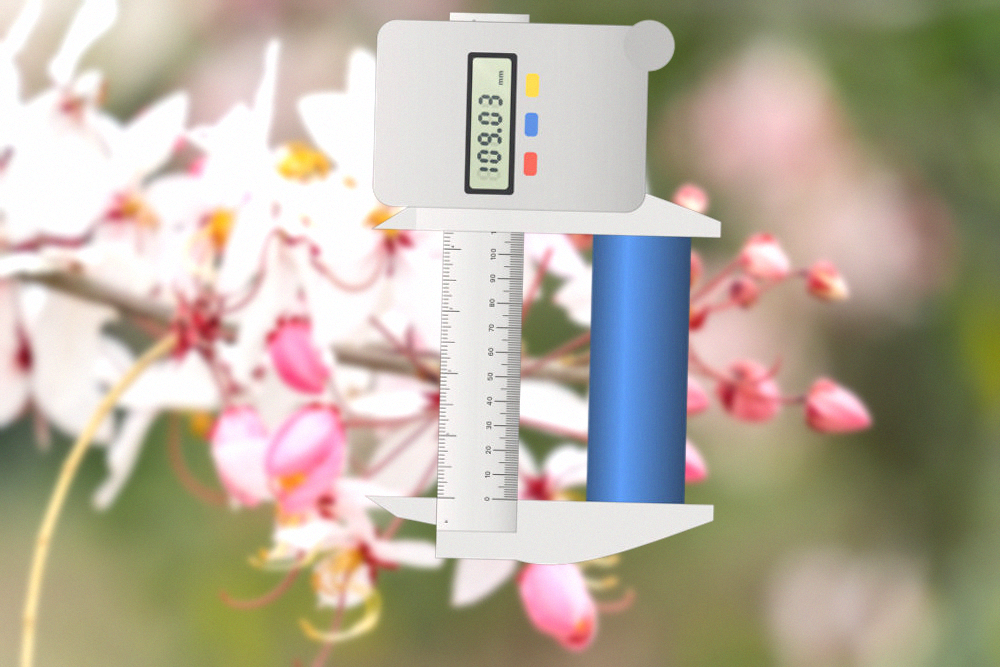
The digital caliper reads 109.03 mm
